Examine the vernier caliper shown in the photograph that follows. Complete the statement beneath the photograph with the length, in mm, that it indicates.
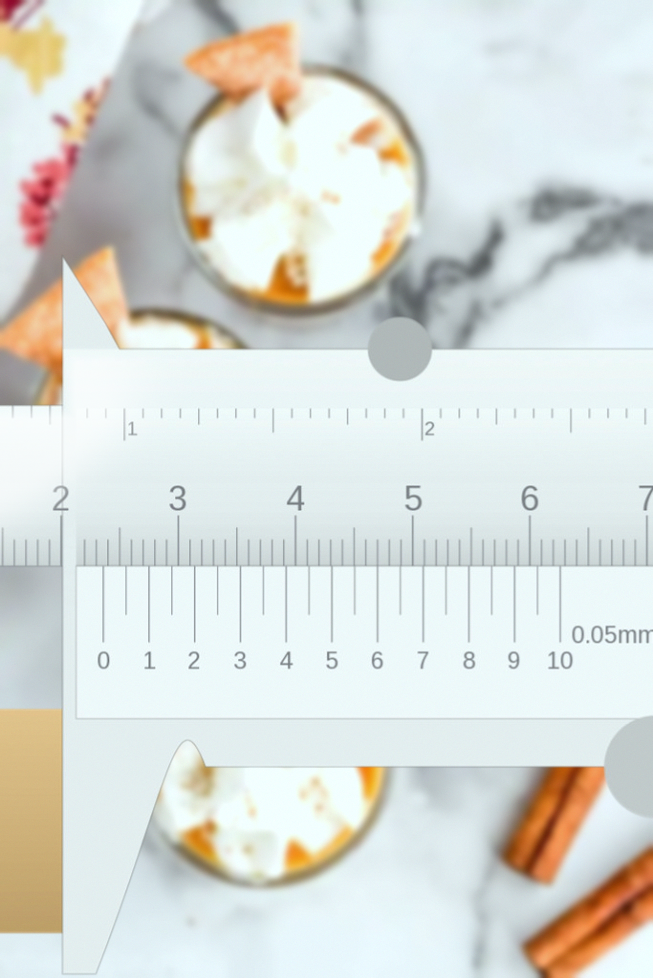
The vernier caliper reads 23.6 mm
